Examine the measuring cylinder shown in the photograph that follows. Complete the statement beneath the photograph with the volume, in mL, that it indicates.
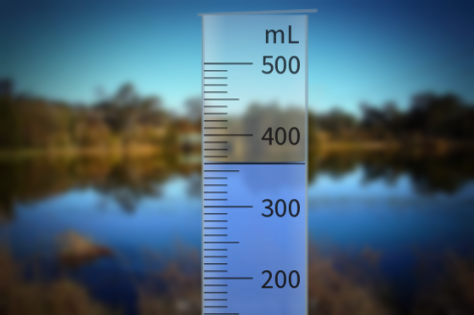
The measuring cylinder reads 360 mL
